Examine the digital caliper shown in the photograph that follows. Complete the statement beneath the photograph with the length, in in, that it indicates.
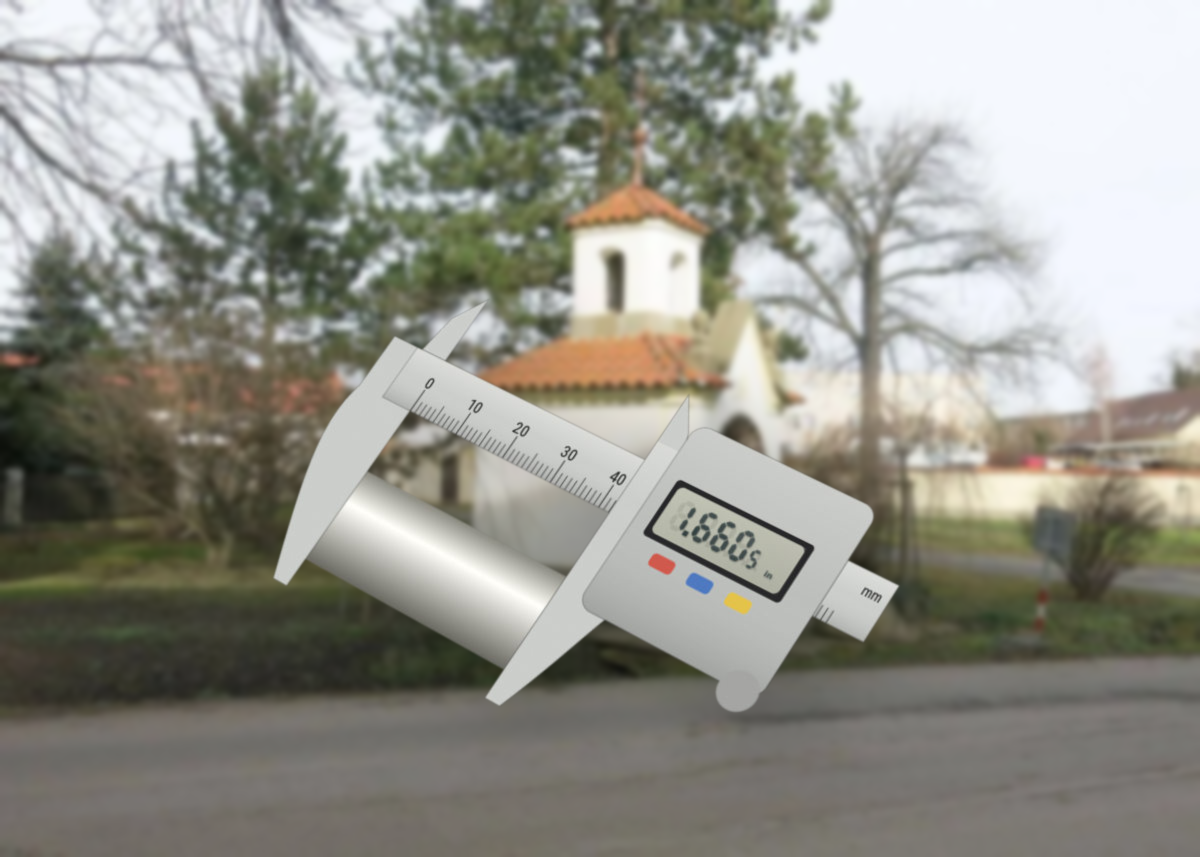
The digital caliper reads 1.6605 in
